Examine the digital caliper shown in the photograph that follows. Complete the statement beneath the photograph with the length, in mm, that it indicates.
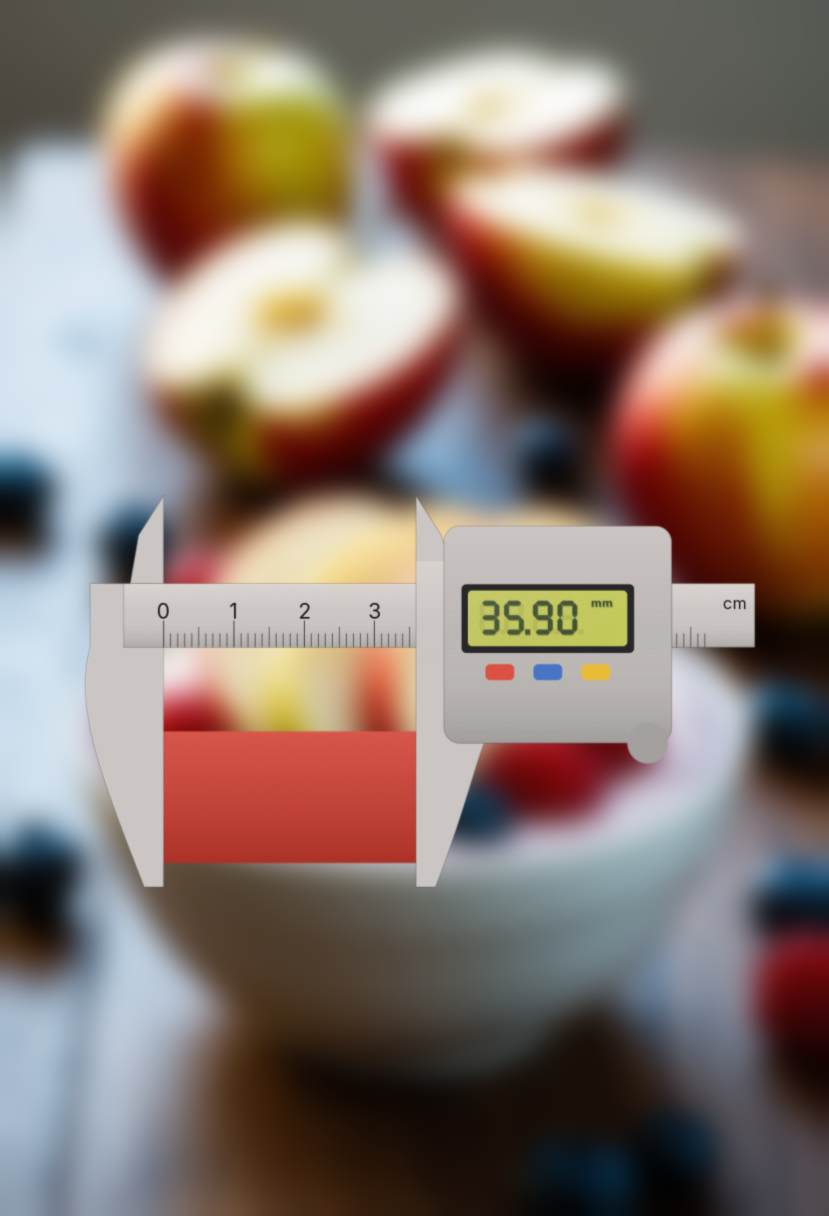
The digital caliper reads 35.90 mm
